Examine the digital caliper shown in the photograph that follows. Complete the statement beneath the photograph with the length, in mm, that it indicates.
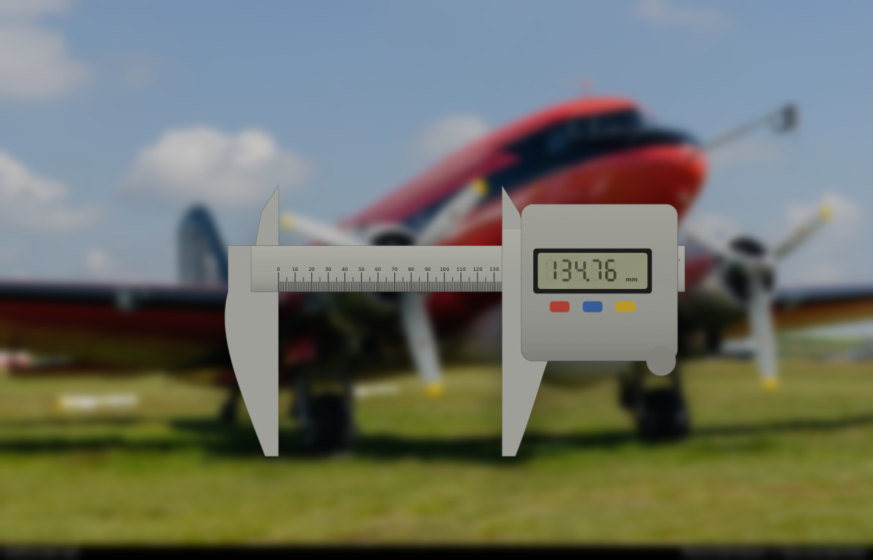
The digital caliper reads 134.76 mm
